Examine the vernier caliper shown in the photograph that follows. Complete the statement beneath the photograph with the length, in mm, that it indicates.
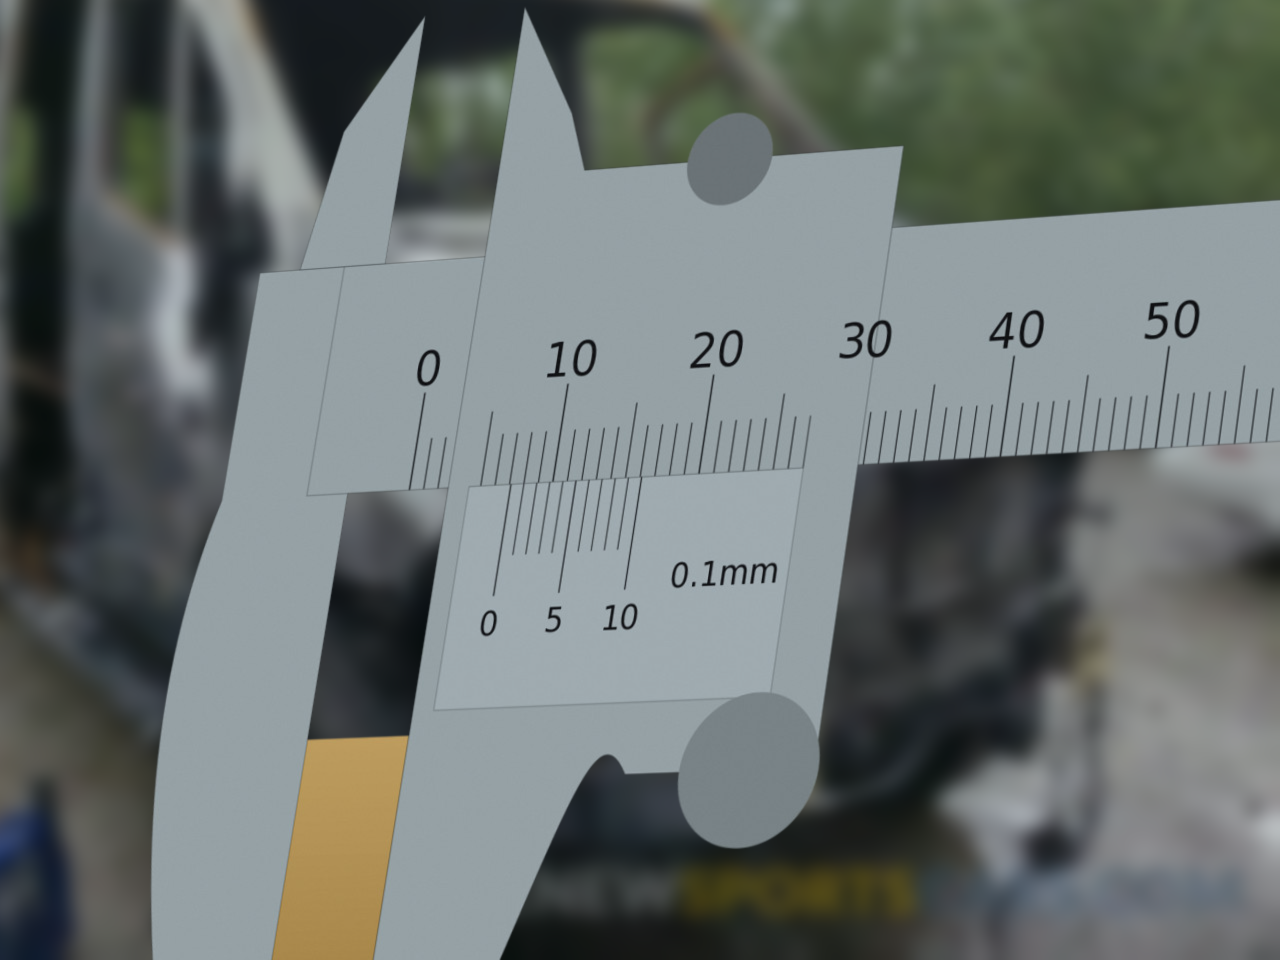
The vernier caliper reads 7.1 mm
